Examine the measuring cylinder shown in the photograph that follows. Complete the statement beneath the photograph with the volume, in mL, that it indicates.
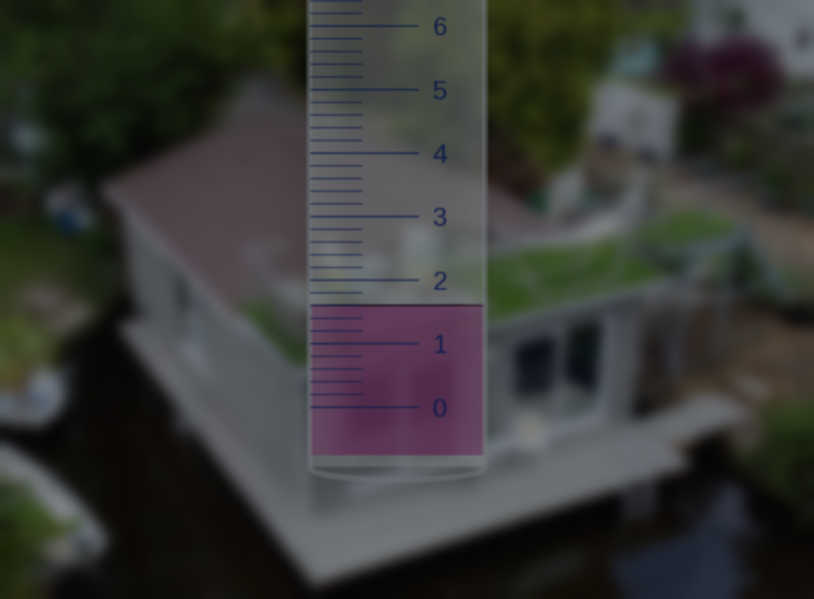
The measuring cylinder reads 1.6 mL
